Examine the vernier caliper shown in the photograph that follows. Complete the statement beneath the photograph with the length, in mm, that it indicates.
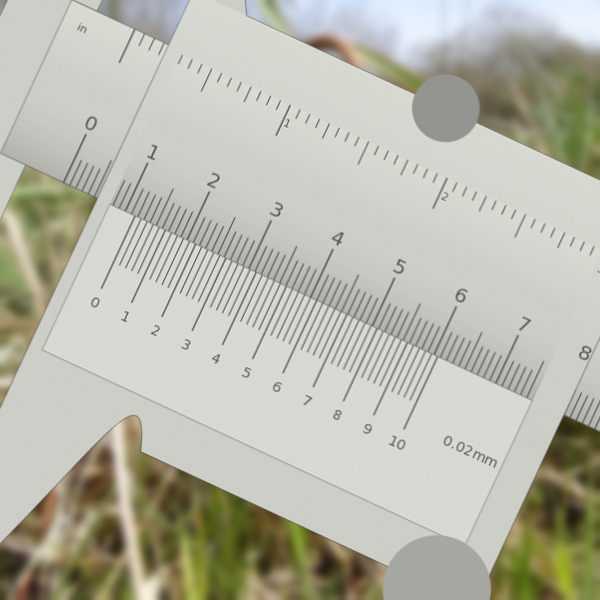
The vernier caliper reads 11.6 mm
